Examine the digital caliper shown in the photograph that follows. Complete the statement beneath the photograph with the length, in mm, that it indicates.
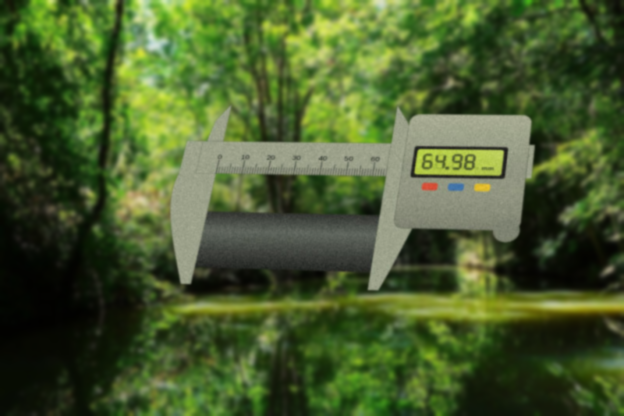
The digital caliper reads 64.98 mm
